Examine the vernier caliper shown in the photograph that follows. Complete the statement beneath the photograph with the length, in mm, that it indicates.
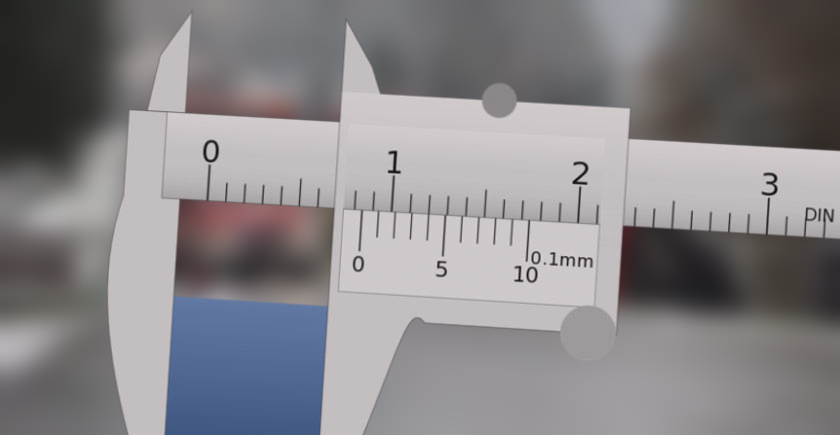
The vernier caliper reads 8.4 mm
